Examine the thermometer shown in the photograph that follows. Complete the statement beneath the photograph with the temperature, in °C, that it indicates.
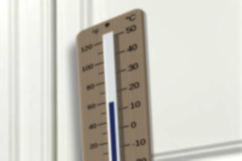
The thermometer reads 15 °C
